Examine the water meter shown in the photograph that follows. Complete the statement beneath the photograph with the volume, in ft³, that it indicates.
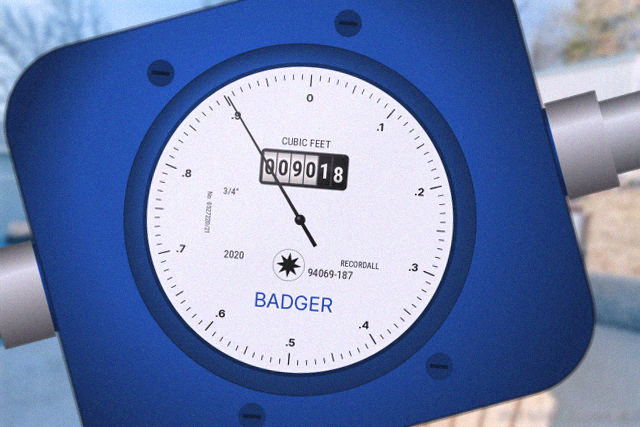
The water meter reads 9017.90 ft³
